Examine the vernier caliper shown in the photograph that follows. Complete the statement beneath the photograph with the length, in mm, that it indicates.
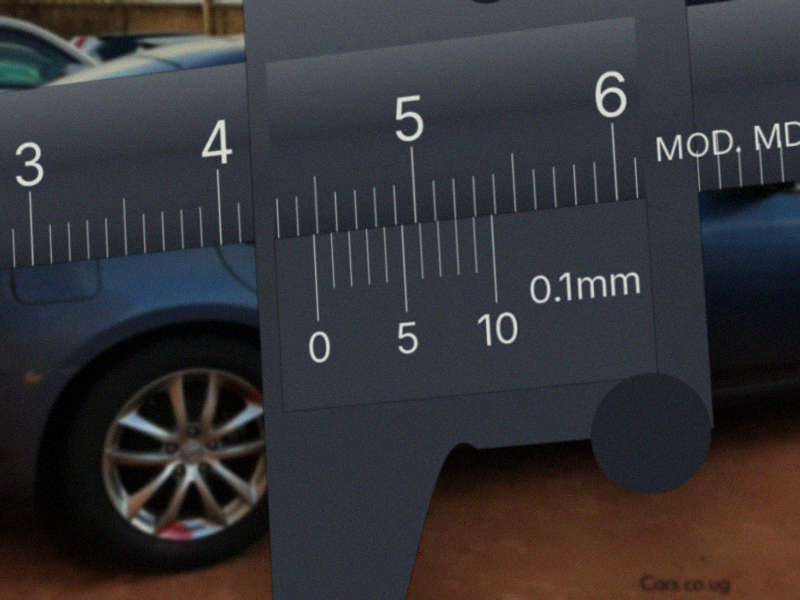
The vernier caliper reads 44.8 mm
